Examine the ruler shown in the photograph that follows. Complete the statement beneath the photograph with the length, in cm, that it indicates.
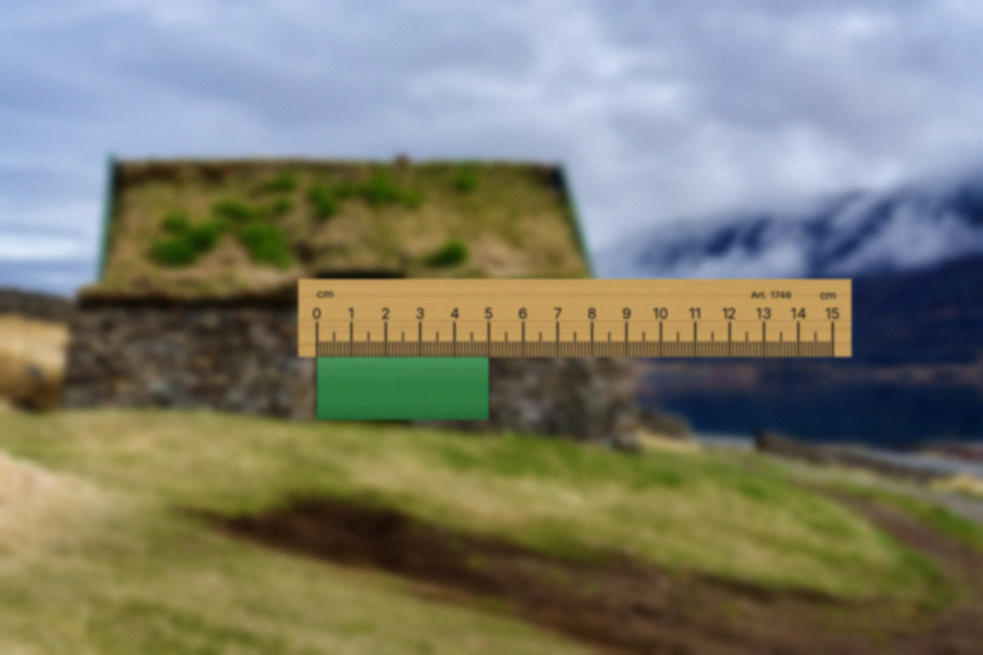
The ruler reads 5 cm
